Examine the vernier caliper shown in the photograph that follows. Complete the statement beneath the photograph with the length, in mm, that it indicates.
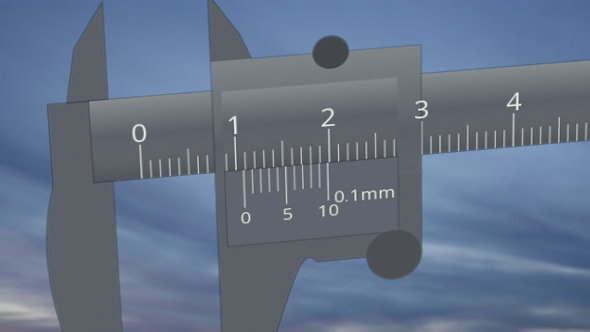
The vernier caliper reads 10.8 mm
